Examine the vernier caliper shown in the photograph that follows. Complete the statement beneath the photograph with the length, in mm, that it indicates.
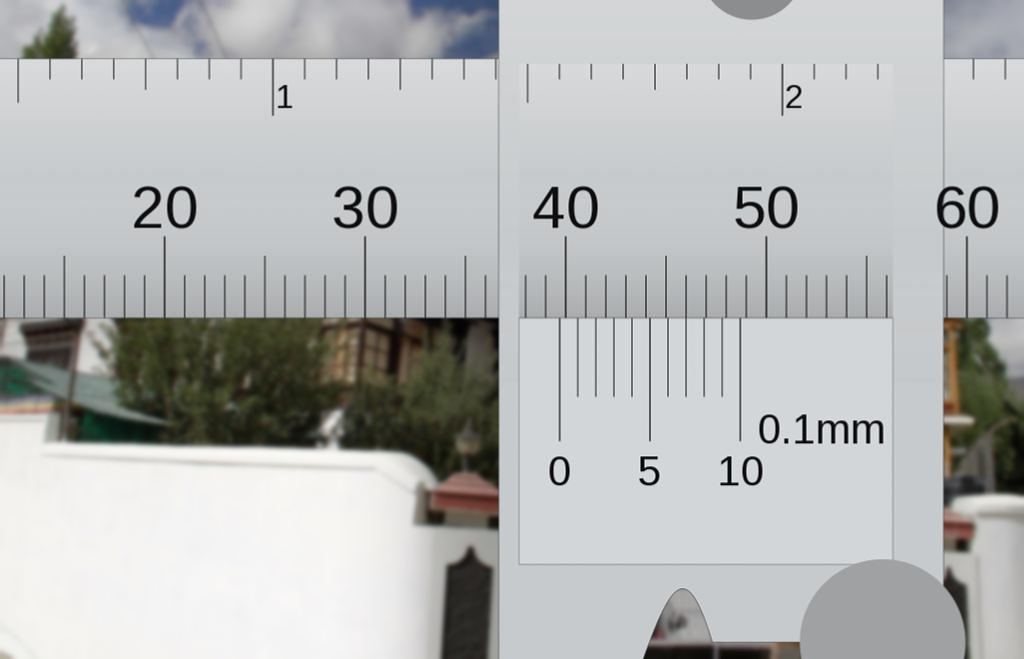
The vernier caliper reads 39.7 mm
